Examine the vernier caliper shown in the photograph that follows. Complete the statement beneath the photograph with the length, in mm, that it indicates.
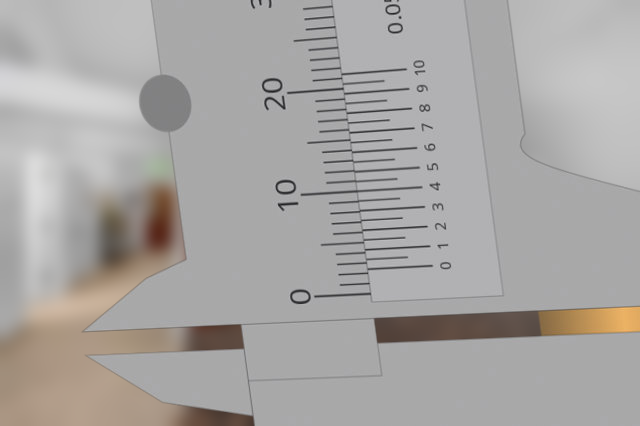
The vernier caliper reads 2.4 mm
